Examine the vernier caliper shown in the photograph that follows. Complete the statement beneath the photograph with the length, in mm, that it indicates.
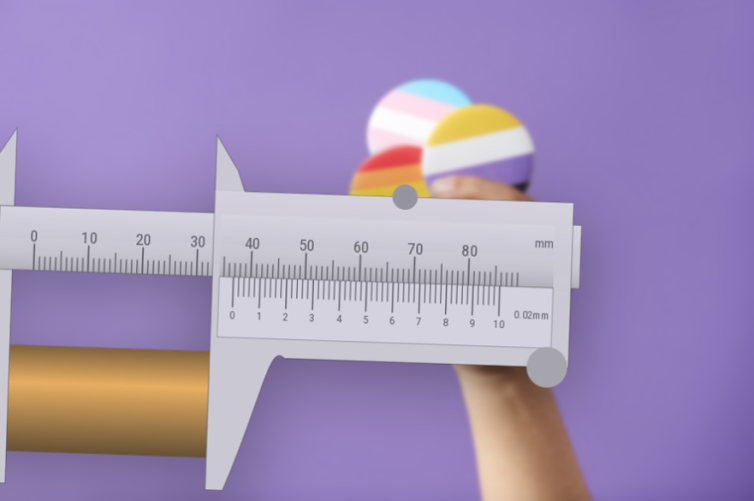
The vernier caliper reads 36.8 mm
